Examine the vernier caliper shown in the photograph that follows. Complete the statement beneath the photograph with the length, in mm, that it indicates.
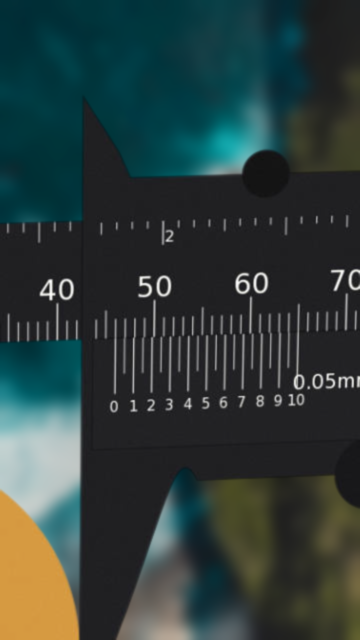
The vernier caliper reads 46.0 mm
